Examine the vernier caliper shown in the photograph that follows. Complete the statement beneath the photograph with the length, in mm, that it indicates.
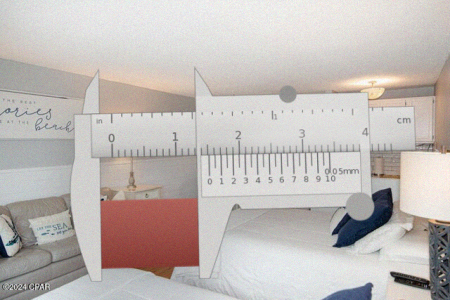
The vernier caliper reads 15.2 mm
